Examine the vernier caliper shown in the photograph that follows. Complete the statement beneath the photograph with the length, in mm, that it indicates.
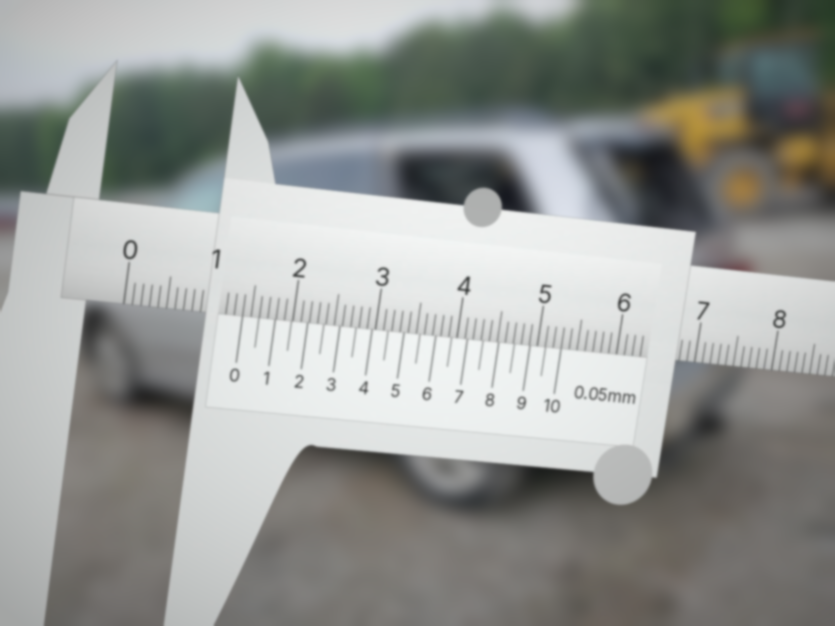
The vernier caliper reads 14.0 mm
